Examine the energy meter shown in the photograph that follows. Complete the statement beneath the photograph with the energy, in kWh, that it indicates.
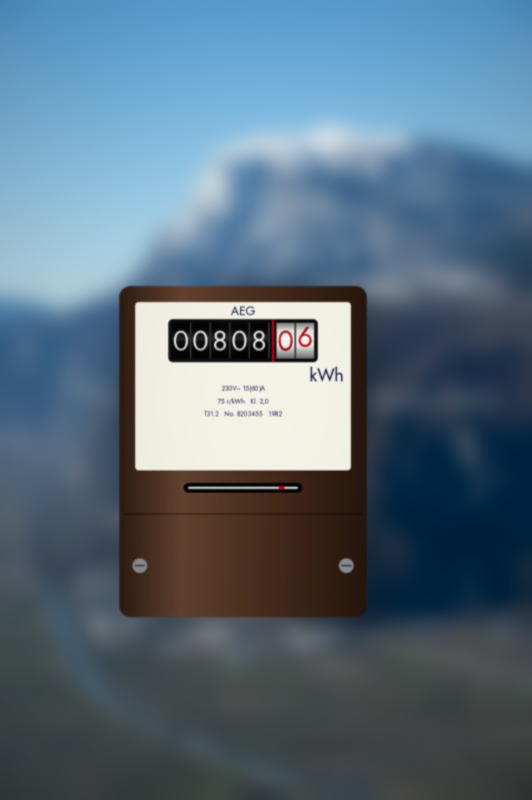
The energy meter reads 808.06 kWh
